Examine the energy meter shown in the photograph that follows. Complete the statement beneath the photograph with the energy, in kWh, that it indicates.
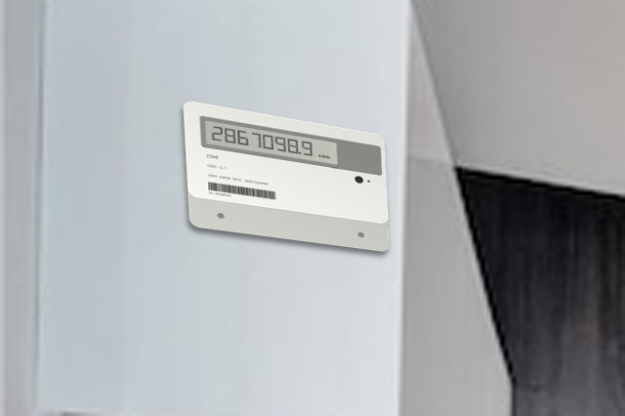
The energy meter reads 2867098.9 kWh
